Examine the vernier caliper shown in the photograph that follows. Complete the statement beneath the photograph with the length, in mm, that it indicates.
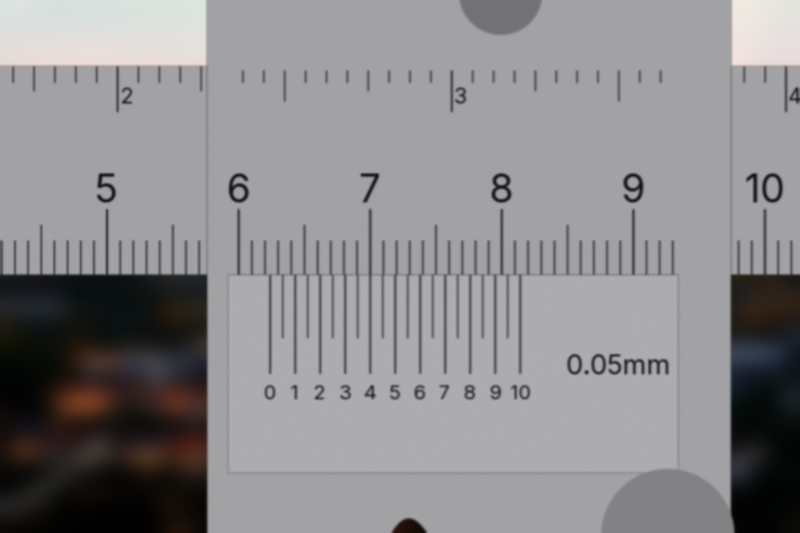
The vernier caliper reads 62.4 mm
